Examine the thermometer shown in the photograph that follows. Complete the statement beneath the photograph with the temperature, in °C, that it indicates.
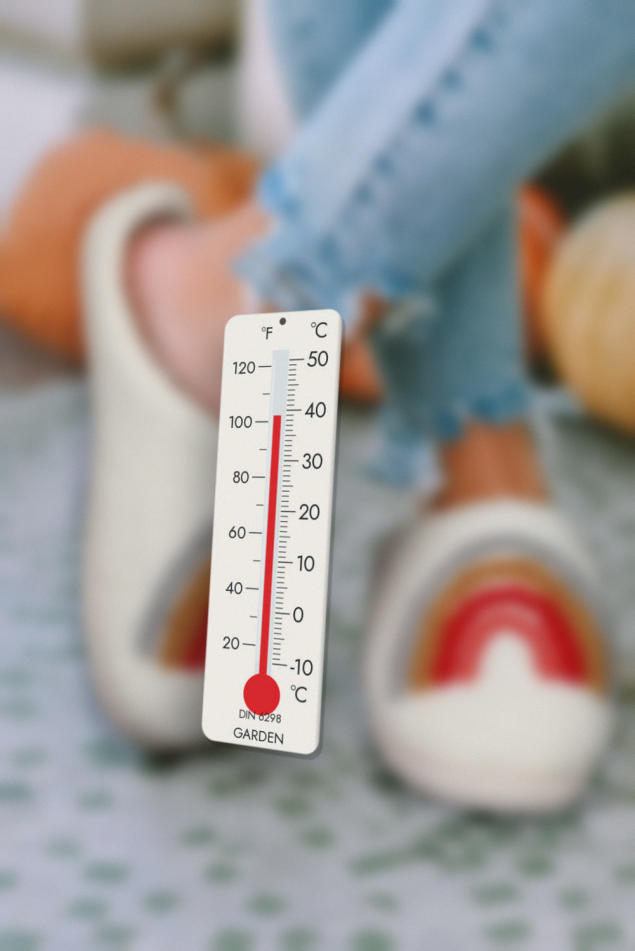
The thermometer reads 39 °C
